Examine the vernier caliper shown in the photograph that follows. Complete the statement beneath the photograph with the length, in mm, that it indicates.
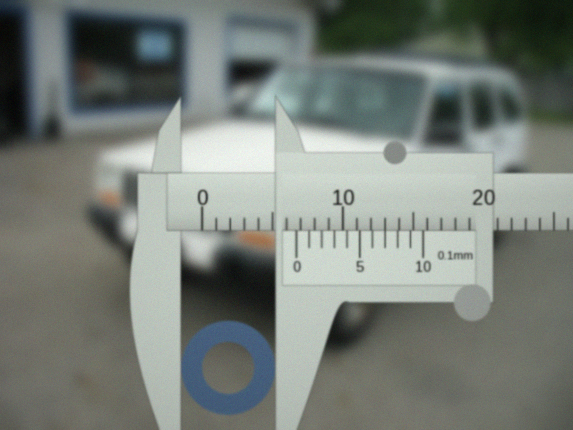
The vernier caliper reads 6.7 mm
